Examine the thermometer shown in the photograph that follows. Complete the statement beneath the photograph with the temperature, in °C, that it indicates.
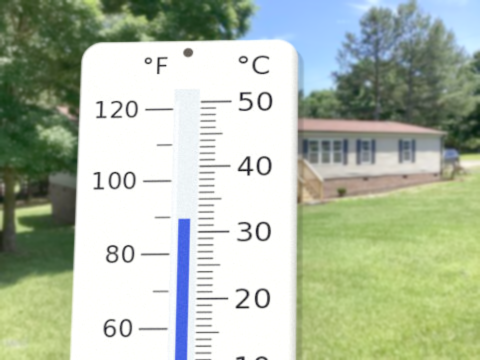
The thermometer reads 32 °C
